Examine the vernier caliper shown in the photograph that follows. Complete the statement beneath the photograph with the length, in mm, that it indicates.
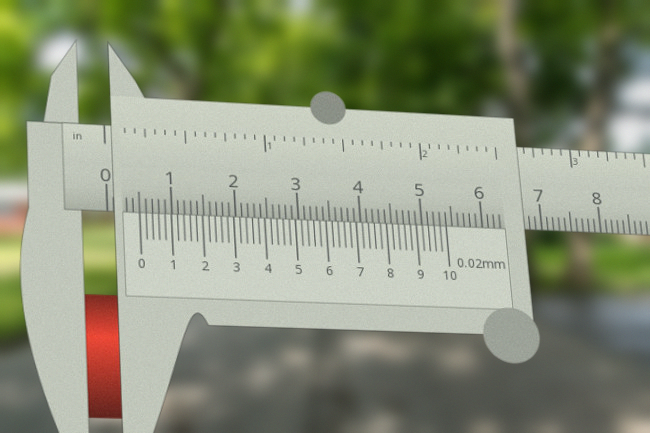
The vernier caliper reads 5.0 mm
